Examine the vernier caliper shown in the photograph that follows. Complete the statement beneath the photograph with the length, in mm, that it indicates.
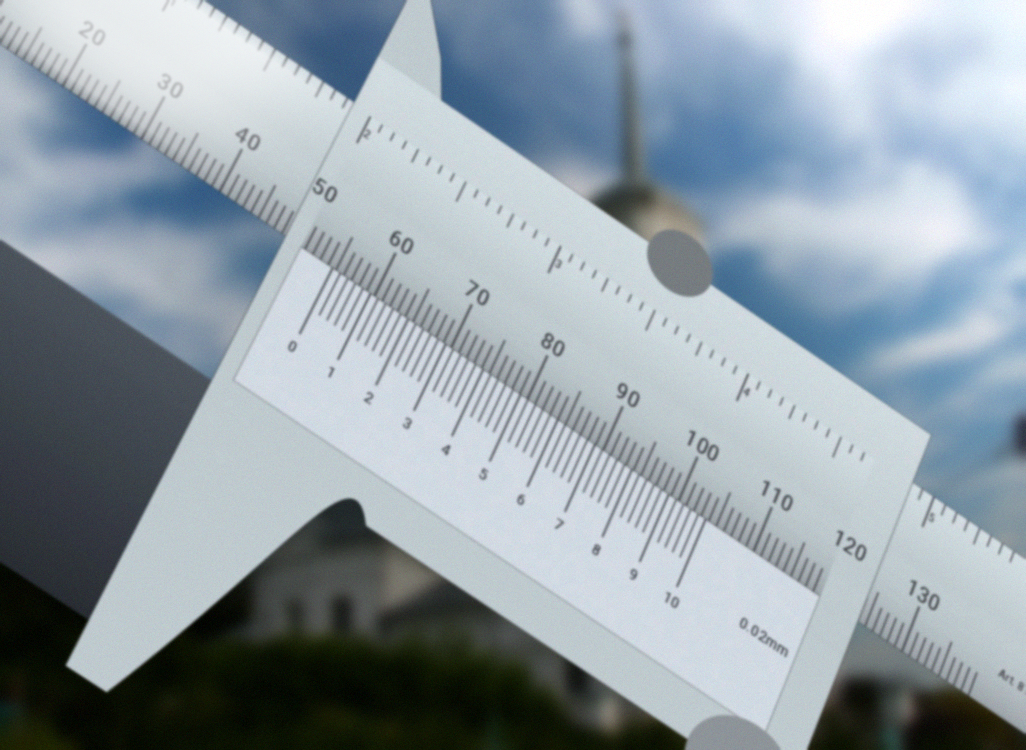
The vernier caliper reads 54.6 mm
